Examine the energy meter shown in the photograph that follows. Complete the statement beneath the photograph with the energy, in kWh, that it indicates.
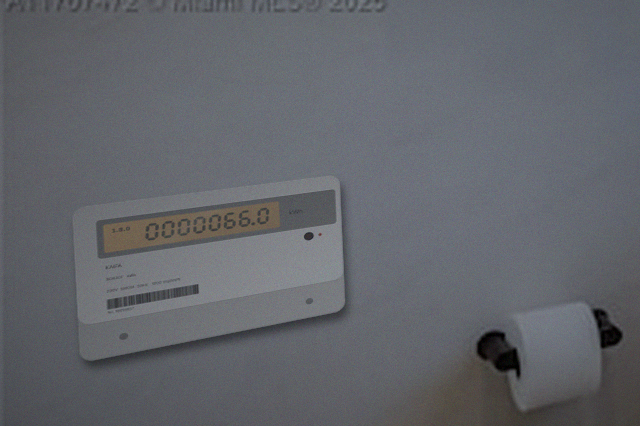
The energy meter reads 66.0 kWh
